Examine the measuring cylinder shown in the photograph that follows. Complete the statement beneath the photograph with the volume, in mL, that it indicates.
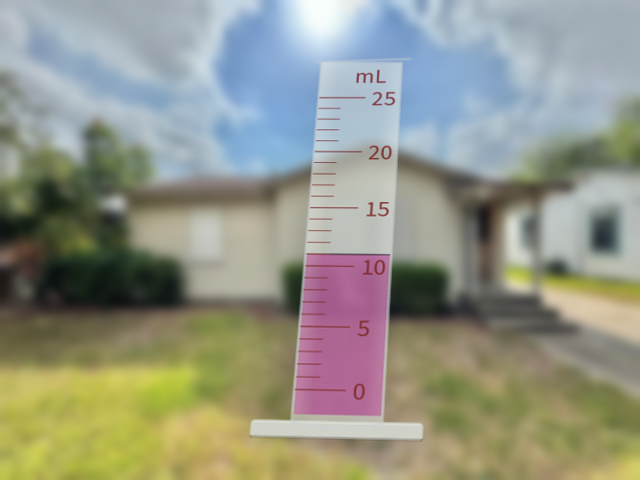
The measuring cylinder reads 11 mL
